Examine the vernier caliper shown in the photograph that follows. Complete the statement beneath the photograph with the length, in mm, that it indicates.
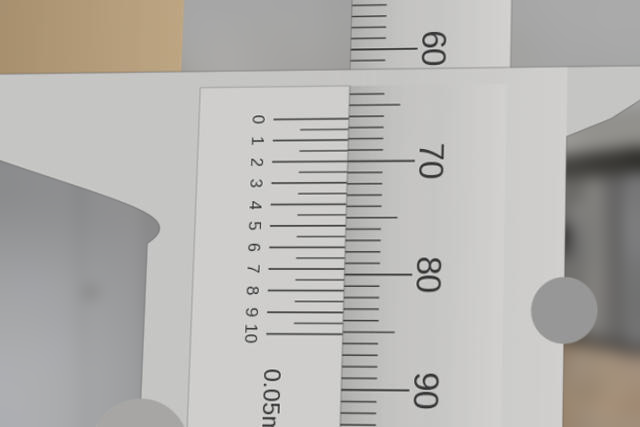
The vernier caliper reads 66.2 mm
